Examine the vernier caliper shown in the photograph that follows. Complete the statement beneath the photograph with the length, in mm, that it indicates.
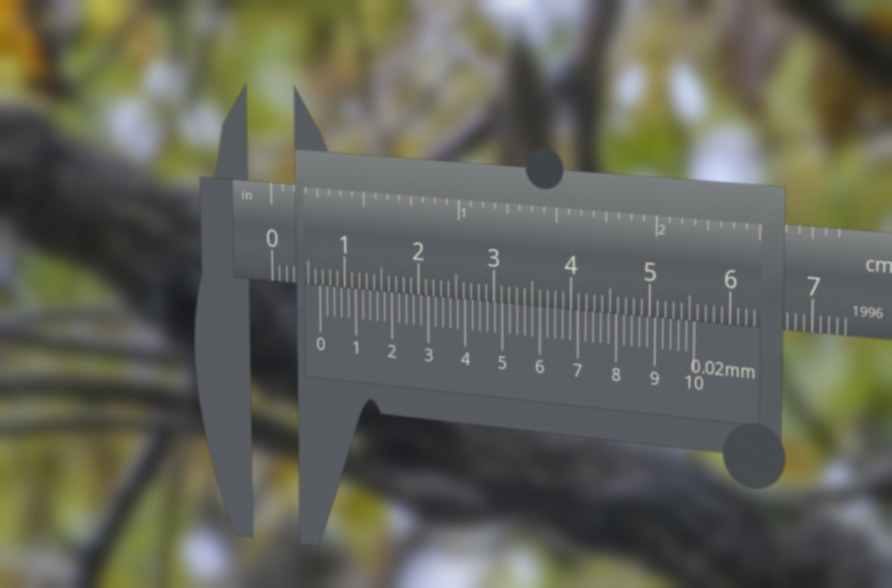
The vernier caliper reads 6.6 mm
